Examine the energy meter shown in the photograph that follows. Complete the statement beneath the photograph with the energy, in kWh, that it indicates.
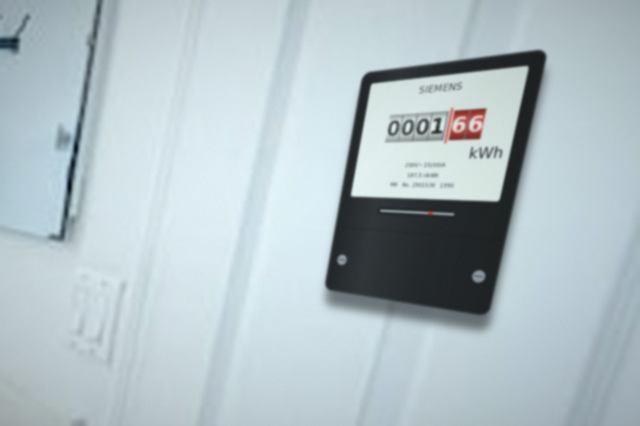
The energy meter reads 1.66 kWh
